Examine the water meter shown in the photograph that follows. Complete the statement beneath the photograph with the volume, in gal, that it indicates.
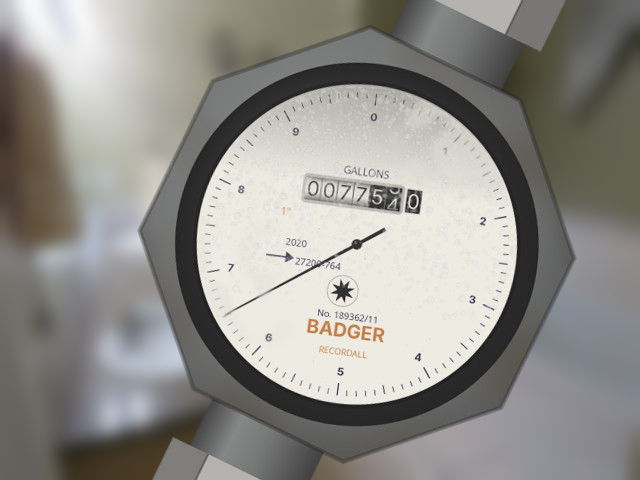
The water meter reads 77536.5 gal
